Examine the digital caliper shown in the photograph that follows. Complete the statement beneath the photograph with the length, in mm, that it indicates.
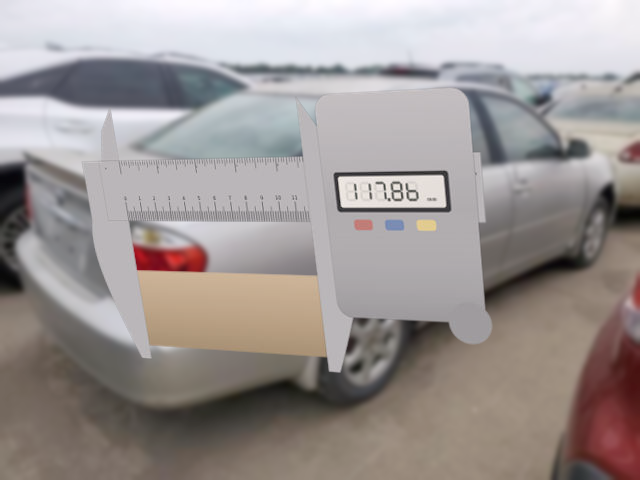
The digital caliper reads 117.86 mm
